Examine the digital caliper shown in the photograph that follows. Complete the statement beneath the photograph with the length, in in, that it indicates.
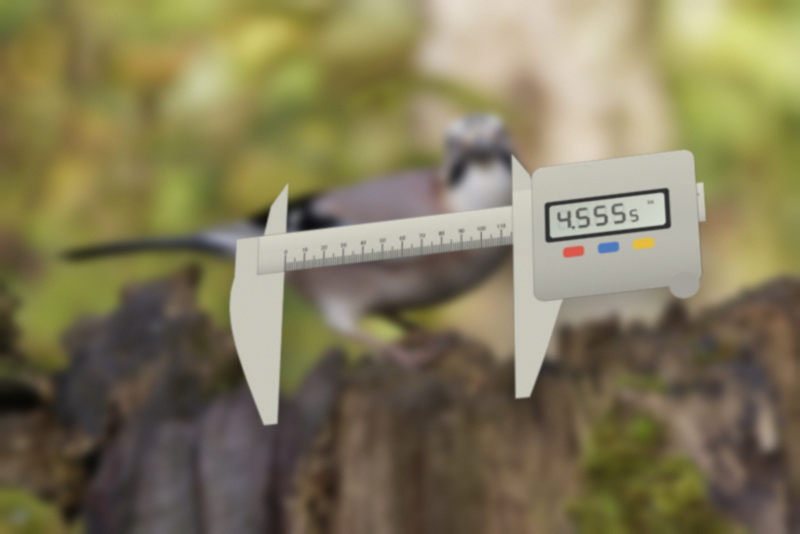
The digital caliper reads 4.5555 in
